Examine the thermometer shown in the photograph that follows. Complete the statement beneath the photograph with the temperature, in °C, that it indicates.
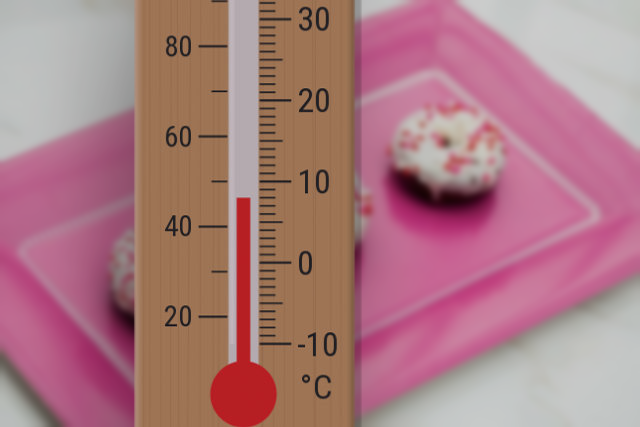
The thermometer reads 8 °C
